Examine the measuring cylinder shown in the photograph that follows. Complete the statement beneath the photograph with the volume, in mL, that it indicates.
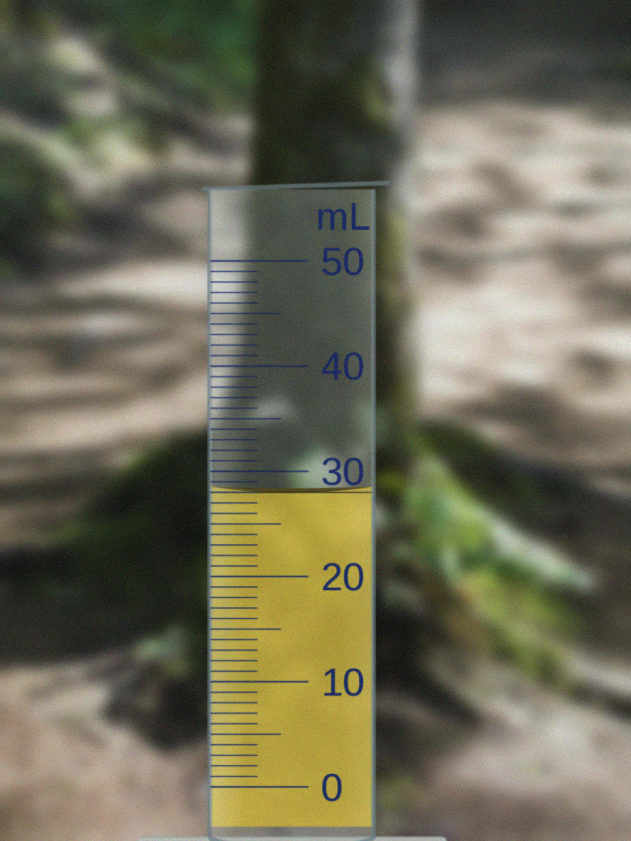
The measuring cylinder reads 28 mL
